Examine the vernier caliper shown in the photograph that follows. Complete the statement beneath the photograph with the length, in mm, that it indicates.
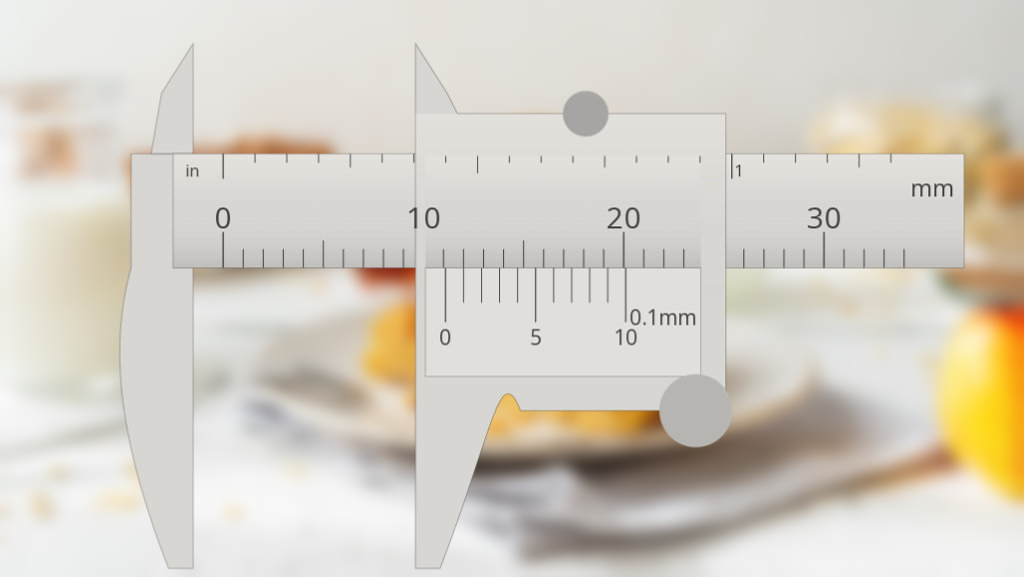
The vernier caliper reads 11.1 mm
